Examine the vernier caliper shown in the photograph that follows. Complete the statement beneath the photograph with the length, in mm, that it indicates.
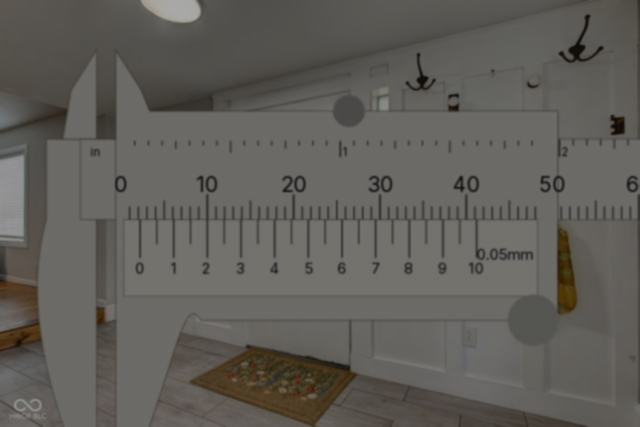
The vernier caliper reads 2.2 mm
